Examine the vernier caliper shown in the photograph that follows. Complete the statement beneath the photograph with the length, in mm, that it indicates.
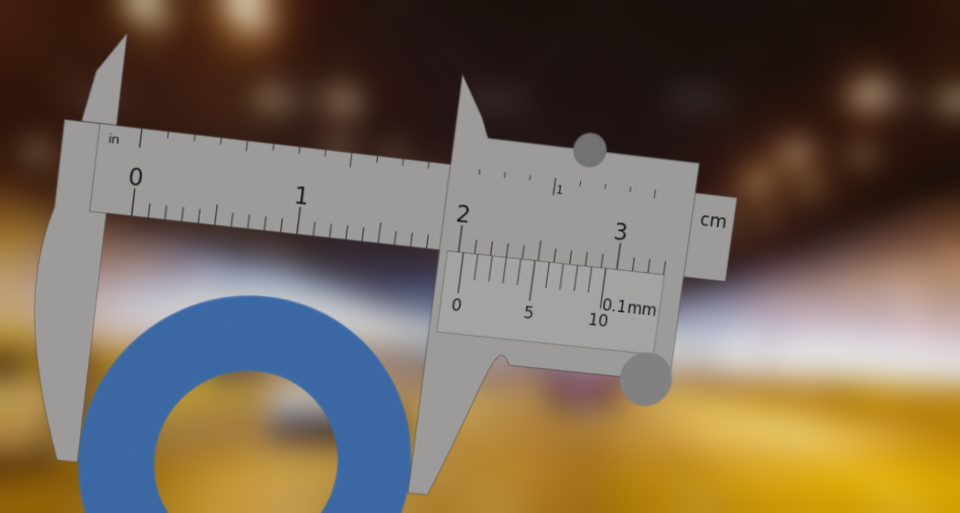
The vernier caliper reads 20.3 mm
